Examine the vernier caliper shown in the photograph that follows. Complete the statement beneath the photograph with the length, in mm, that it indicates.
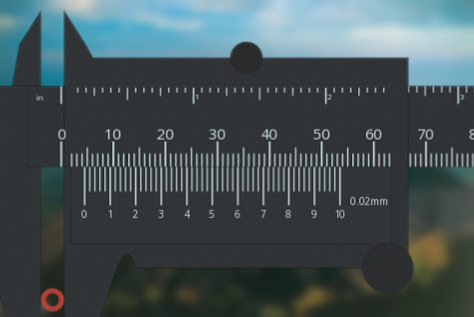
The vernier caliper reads 4.5 mm
